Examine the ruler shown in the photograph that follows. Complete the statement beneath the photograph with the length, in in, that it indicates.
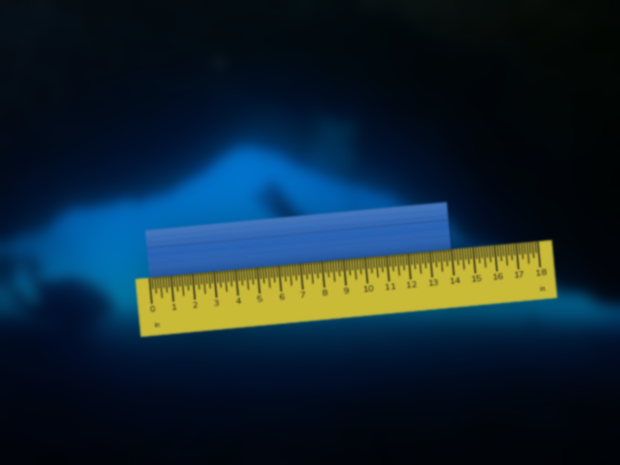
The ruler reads 14 in
